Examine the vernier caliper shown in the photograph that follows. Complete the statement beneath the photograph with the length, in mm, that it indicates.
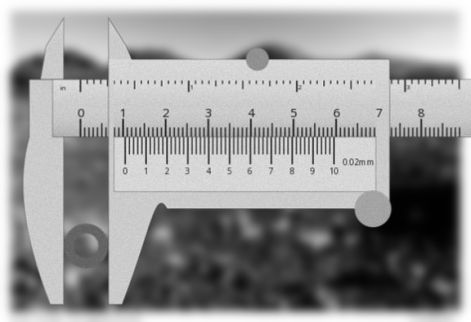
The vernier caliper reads 10.5 mm
